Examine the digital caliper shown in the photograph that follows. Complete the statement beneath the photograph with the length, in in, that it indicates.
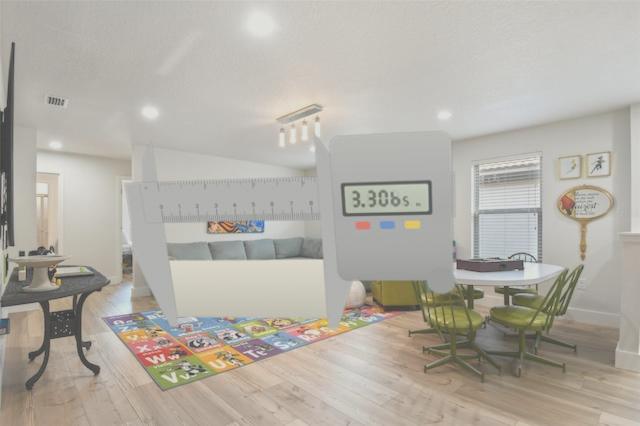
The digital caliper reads 3.3065 in
